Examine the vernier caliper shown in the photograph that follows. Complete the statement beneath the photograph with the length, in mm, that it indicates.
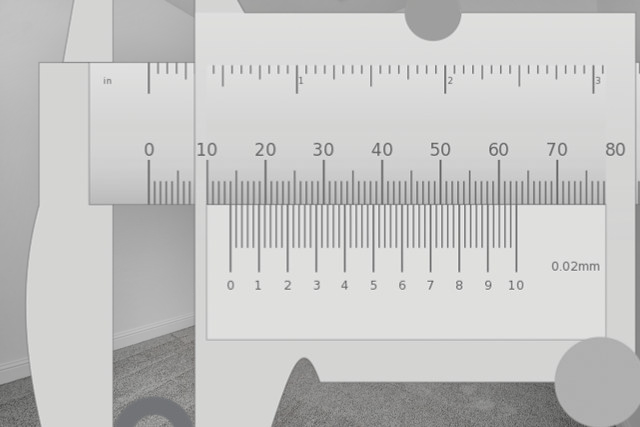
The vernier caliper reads 14.0 mm
